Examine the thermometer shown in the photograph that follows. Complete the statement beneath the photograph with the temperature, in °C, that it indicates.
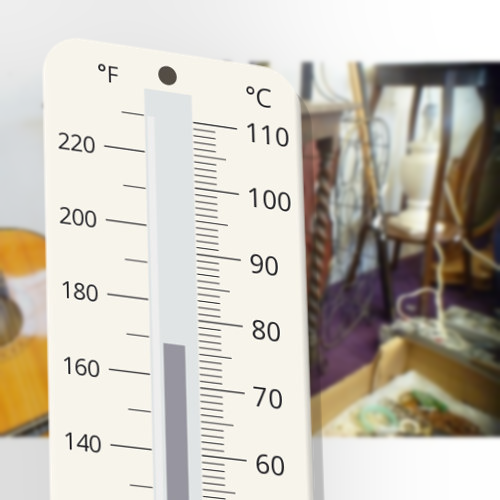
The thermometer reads 76 °C
